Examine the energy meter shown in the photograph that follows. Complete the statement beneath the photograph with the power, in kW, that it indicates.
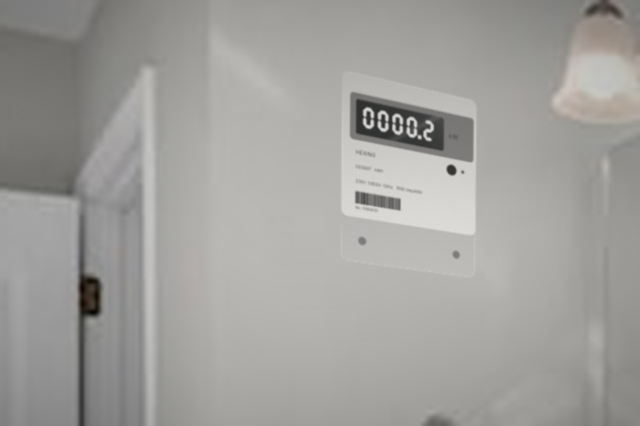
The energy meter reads 0.2 kW
